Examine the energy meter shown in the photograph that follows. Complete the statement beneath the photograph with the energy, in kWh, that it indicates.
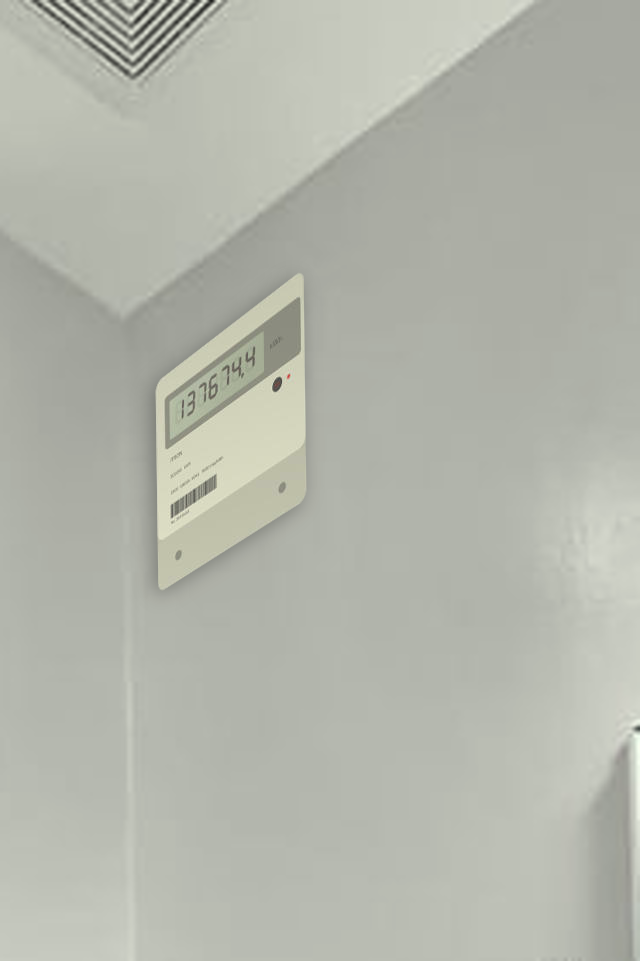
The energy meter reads 137674.4 kWh
